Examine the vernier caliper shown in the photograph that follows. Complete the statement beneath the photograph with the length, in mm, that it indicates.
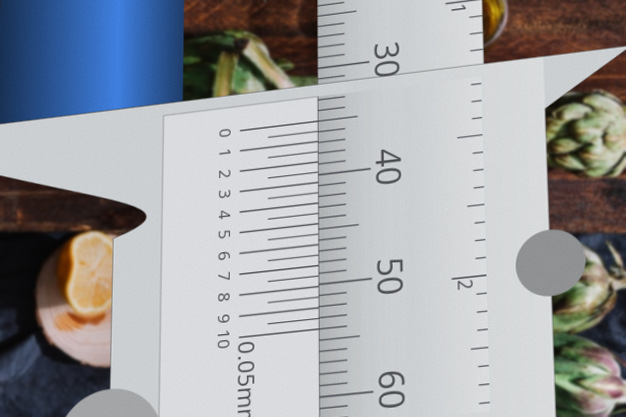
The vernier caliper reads 35.0 mm
